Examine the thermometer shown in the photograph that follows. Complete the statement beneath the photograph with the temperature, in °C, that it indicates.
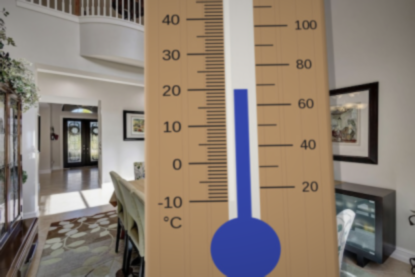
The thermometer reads 20 °C
